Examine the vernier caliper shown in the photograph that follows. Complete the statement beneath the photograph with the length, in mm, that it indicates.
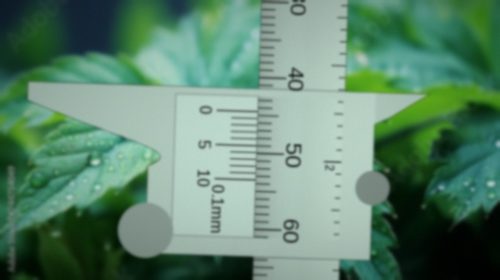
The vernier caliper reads 44.5 mm
